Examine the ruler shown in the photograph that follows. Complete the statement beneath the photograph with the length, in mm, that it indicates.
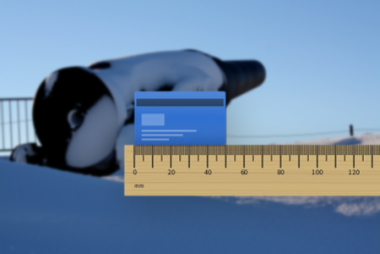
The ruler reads 50 mm
